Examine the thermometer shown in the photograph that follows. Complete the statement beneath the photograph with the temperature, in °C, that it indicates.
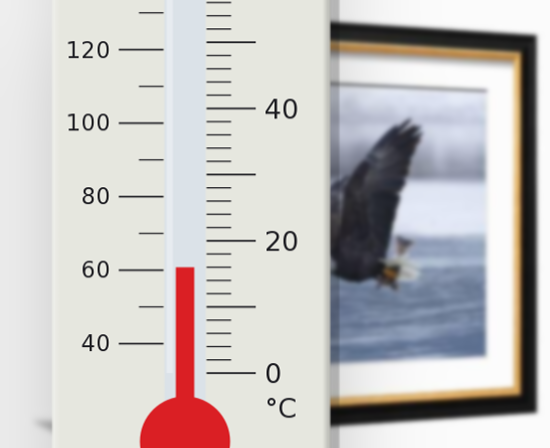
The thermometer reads 16 °C
